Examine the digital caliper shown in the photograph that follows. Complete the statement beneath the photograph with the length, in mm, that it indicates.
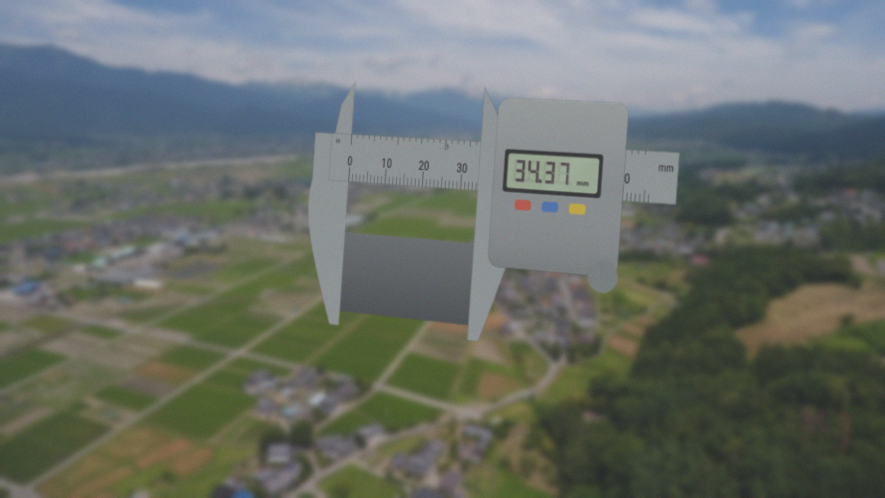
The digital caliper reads 34.37 mm
